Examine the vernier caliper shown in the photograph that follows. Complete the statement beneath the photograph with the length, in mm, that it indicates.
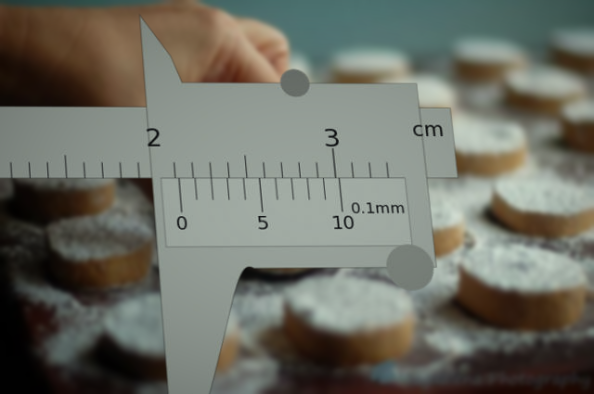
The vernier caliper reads 21.2 mm
